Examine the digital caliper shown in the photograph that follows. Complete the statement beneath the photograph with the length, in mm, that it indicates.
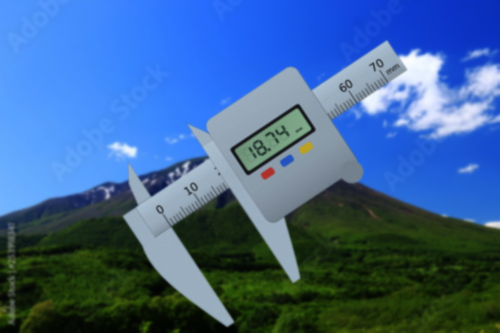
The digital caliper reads 18.74 mm
